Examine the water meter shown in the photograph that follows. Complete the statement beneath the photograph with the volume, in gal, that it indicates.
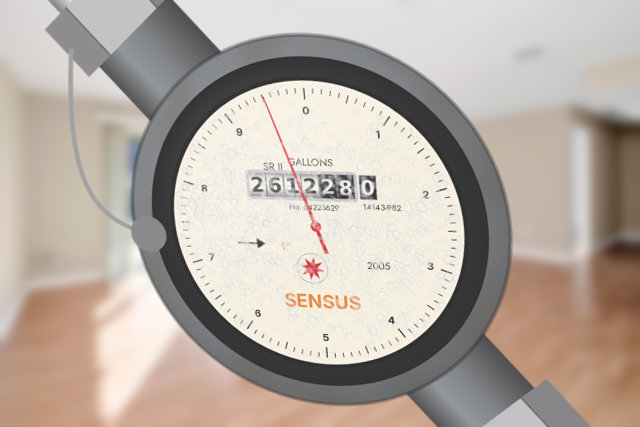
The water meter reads 2612279.5 gal
